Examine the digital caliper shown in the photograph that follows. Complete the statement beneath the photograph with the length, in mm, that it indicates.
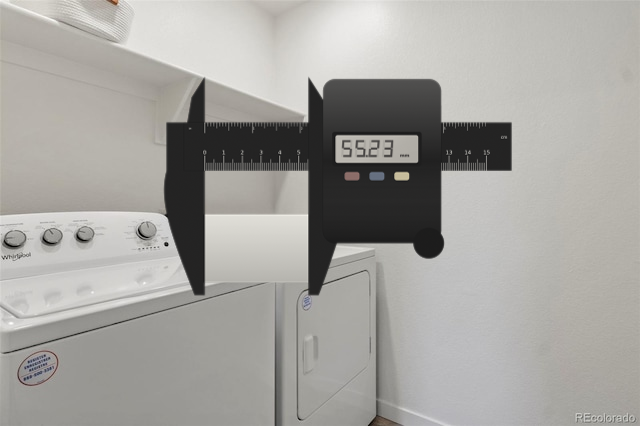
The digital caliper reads 55.23 mm
